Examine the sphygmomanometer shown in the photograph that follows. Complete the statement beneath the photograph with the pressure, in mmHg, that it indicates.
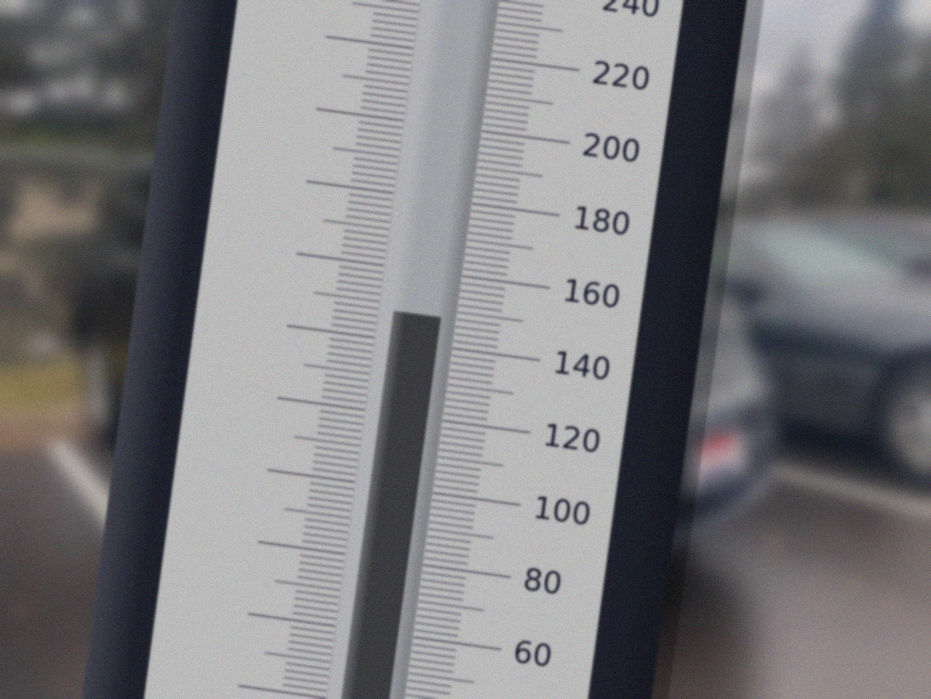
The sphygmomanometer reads 148 mmHg
